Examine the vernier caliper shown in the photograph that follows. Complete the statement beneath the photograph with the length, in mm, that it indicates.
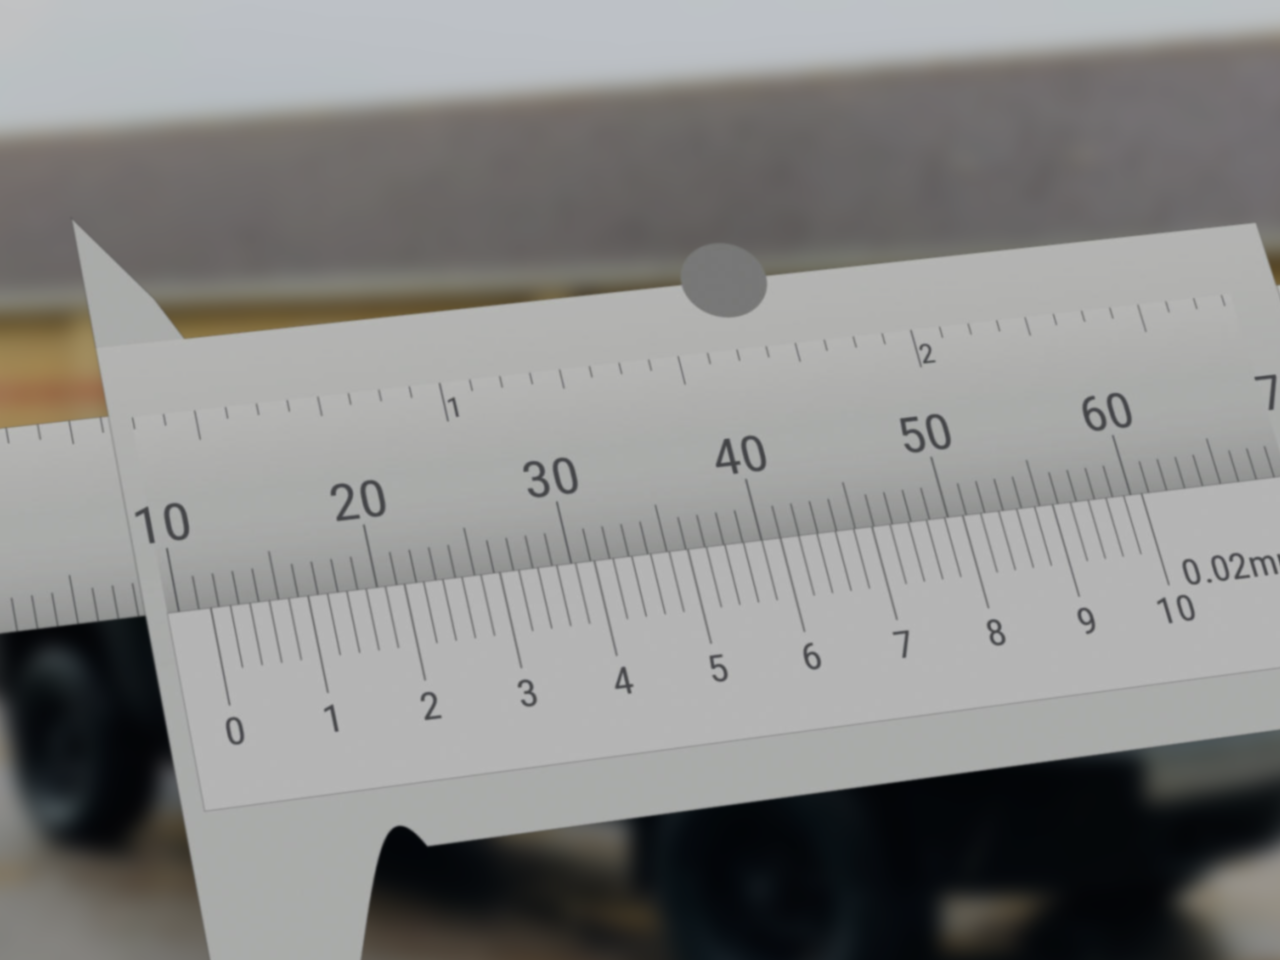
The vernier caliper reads 11.6 mm
